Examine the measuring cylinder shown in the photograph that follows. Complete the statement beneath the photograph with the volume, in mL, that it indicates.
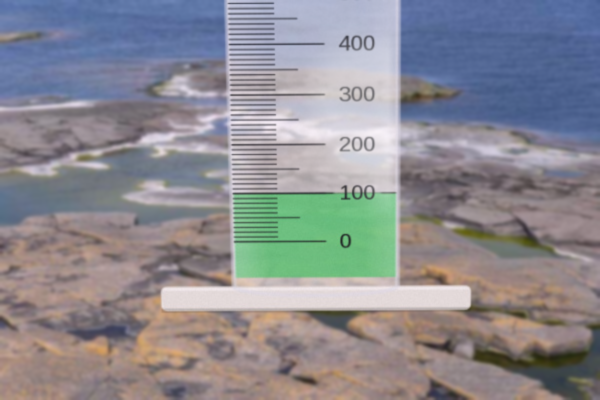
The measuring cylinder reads 100 mL
